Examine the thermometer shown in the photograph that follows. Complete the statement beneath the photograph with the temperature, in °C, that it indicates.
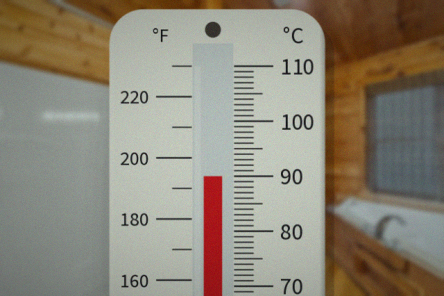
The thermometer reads 90 °C
